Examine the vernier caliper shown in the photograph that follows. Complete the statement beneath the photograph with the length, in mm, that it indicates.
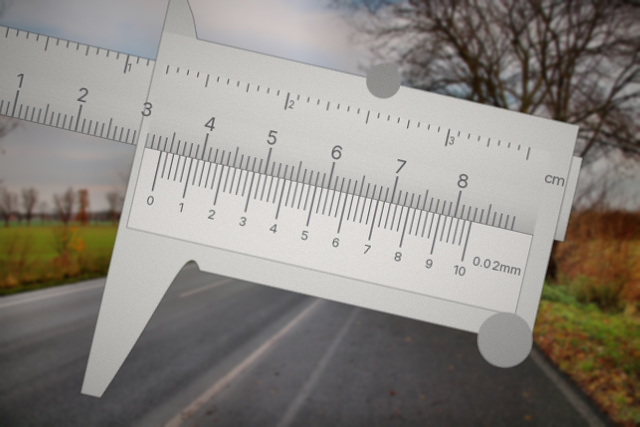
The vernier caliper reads 33.6 mm
